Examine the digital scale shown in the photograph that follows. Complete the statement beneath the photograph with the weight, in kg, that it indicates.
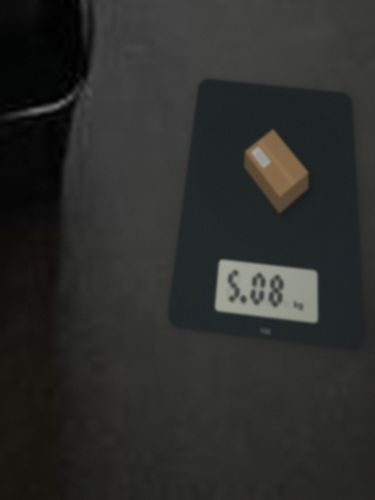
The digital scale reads 5.08 kg
